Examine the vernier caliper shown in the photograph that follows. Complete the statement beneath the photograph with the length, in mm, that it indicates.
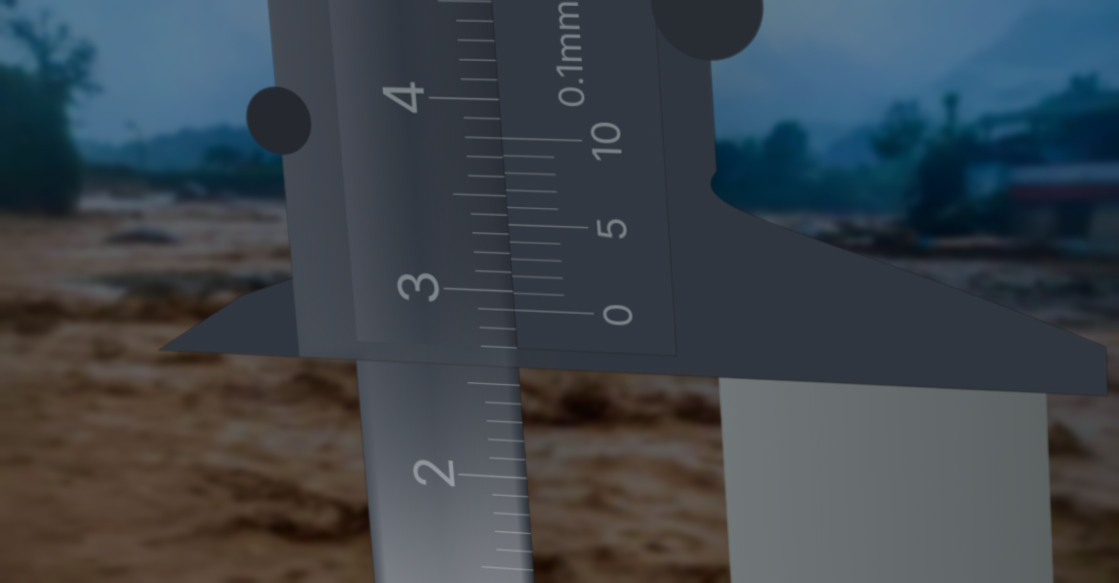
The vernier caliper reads 29.0 mm
